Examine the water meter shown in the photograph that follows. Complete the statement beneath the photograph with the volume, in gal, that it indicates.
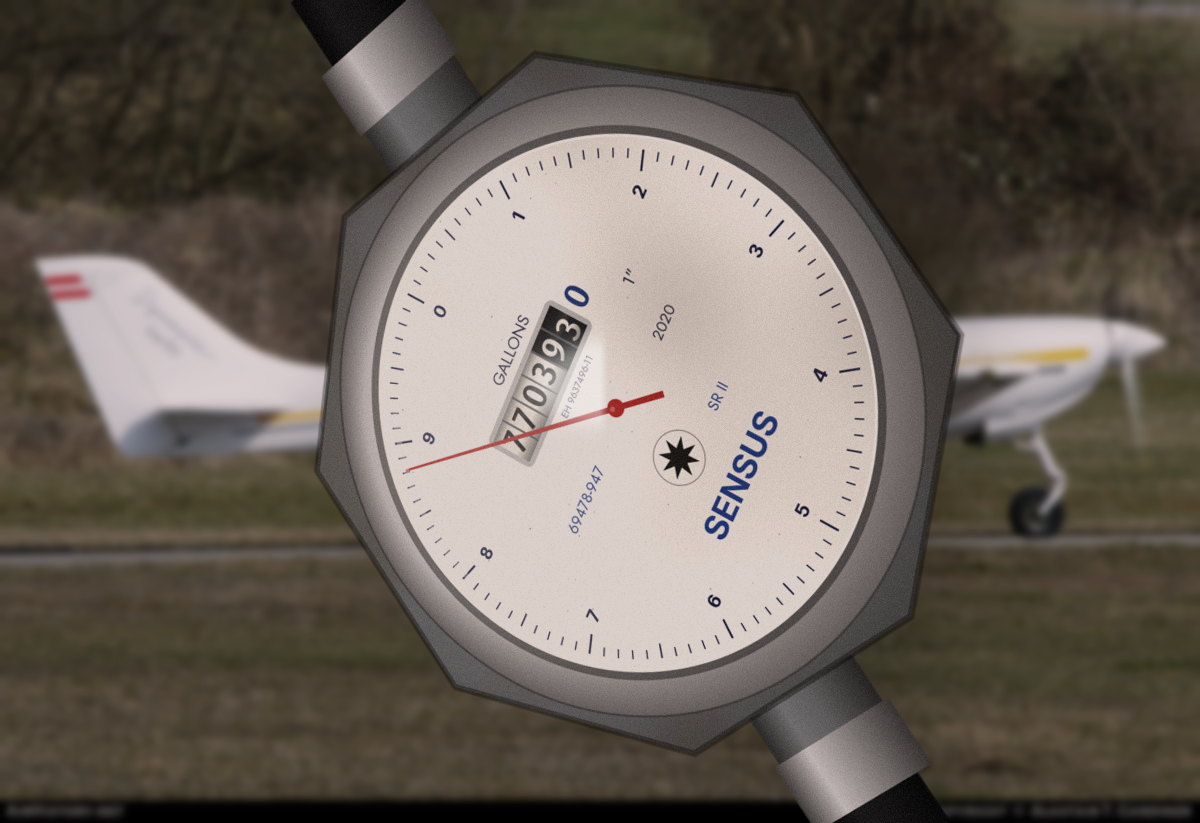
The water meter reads 7703928.8 gal
